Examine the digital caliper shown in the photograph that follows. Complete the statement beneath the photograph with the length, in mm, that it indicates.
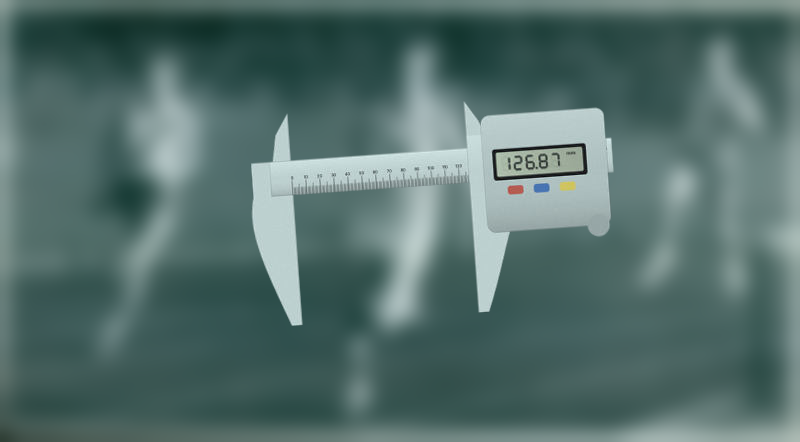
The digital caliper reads 126.87 mm
